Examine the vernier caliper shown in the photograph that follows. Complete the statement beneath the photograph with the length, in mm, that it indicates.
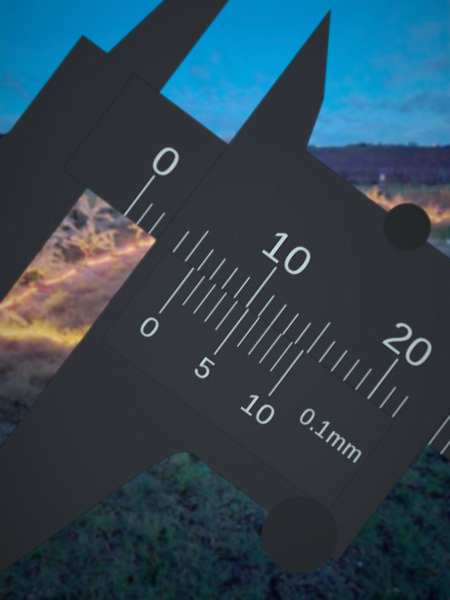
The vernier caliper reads 5.7 mm
